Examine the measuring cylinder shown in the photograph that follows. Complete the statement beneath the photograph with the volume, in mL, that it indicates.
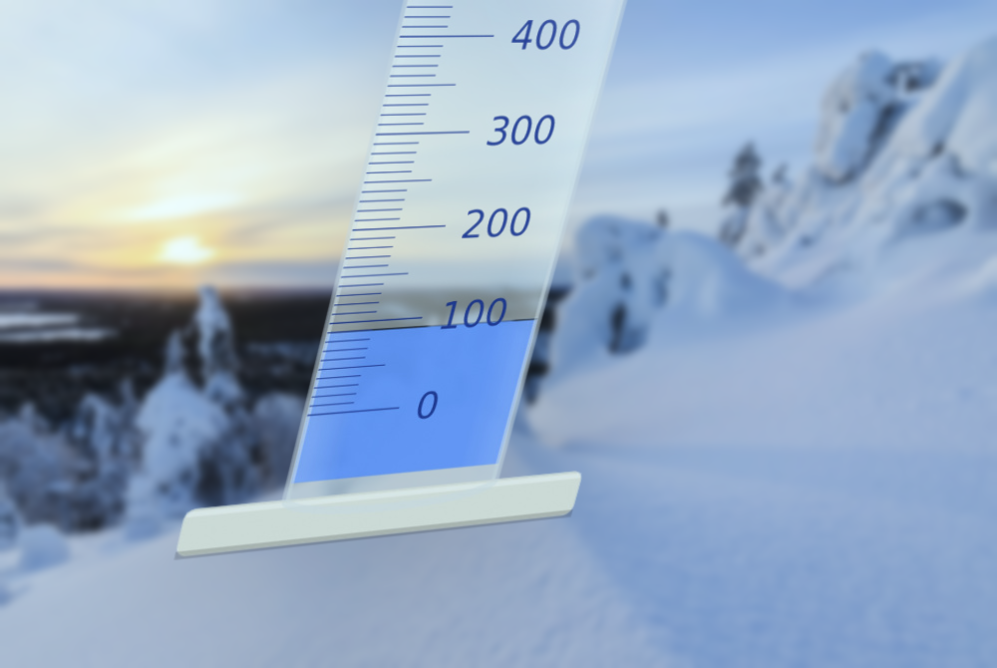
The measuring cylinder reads 90 mL
